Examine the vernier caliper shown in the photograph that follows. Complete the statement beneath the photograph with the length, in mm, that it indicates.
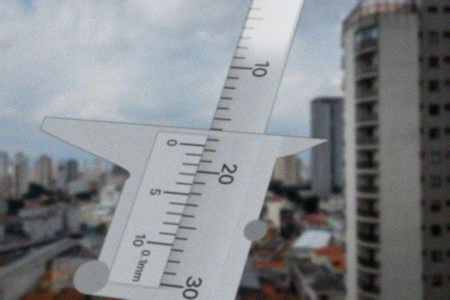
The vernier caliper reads 17.6 mm
